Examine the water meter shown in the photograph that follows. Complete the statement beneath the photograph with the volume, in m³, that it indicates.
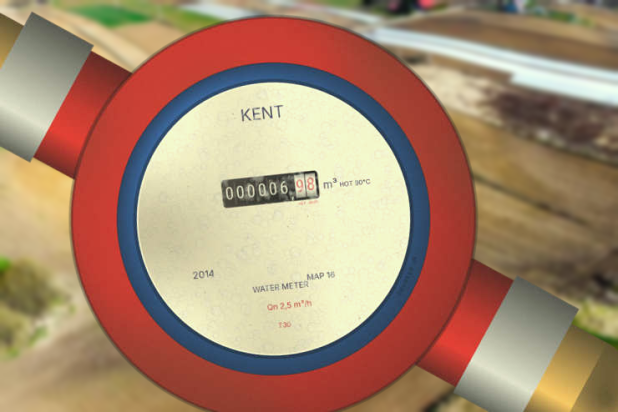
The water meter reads 6.98 m³
